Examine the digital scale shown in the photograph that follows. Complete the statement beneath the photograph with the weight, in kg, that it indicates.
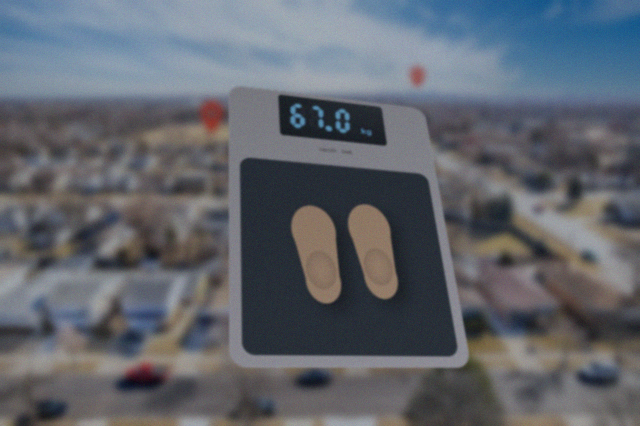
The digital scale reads 67.0 kg
